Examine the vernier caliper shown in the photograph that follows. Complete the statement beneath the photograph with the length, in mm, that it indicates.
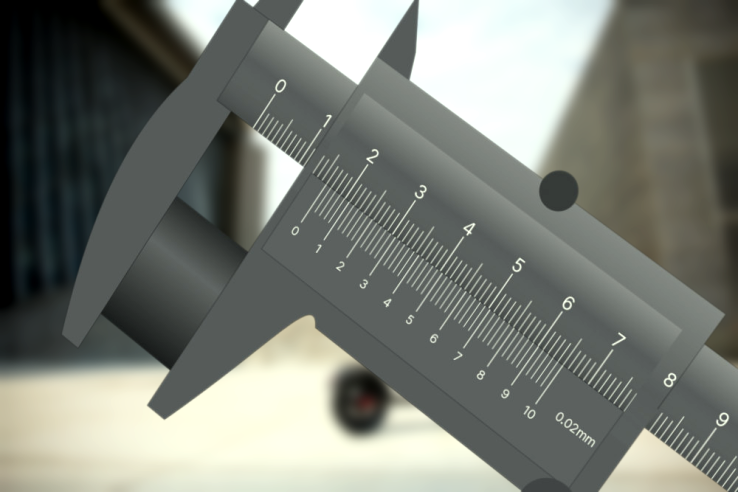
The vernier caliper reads 16.0 mm
